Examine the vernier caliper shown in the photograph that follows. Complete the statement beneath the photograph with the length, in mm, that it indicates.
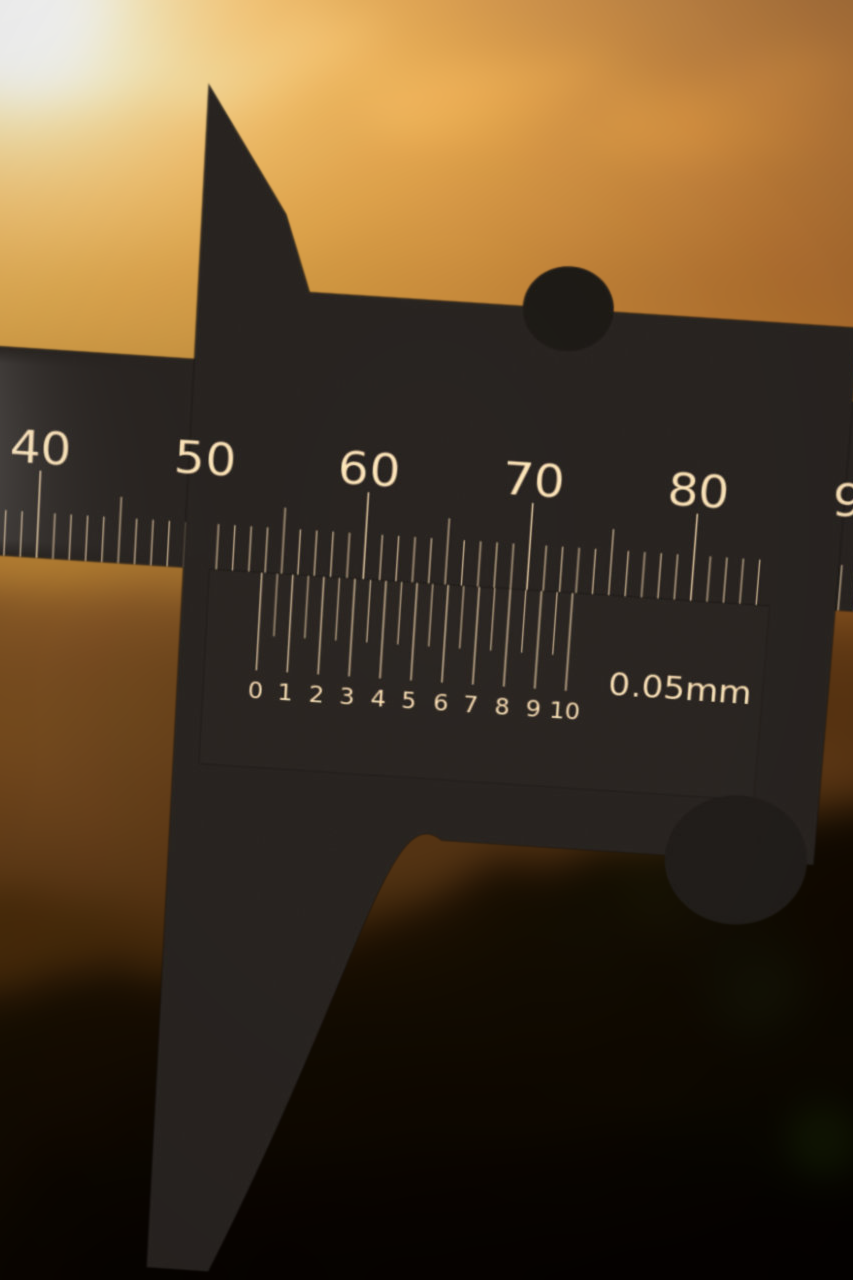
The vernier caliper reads 53.8 mm
